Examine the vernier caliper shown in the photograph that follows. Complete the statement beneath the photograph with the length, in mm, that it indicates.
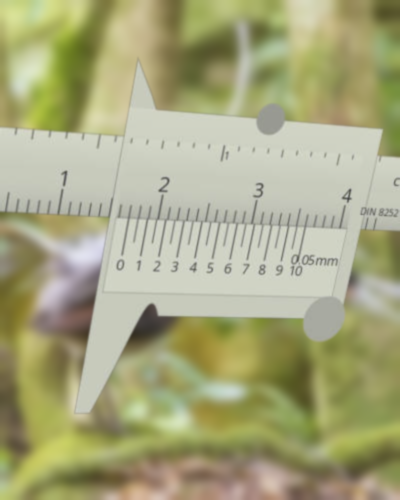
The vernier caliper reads 17.0 mm
